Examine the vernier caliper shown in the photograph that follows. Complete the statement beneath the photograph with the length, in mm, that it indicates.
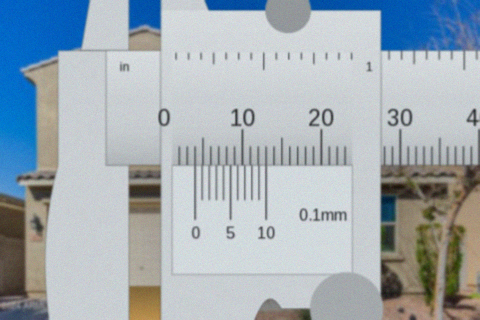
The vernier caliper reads 4.0 mm
